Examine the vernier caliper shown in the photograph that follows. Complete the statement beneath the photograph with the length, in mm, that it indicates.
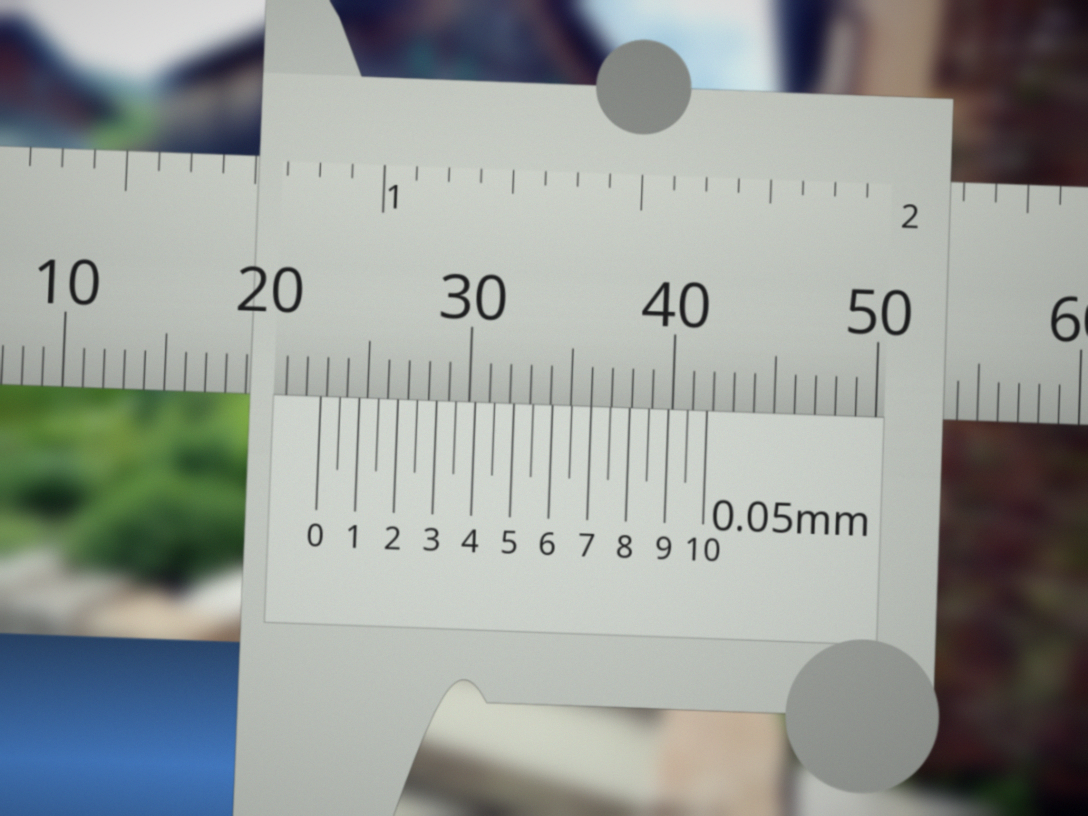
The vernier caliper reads 22.7 mm
